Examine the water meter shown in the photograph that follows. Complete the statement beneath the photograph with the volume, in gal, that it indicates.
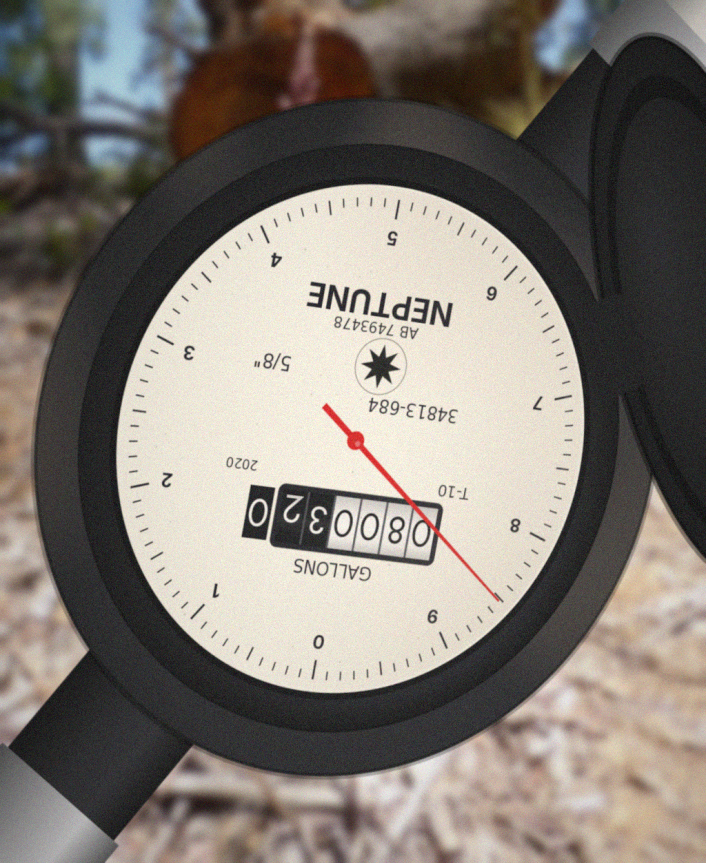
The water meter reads 800318.5 gal
